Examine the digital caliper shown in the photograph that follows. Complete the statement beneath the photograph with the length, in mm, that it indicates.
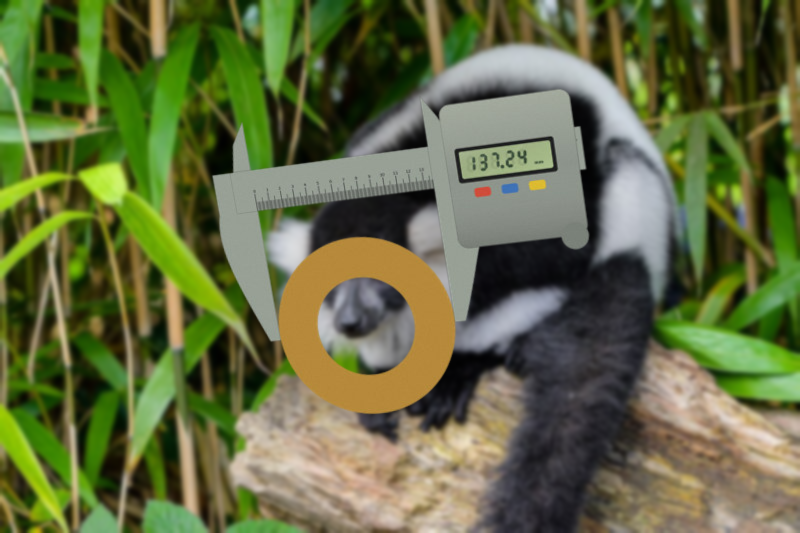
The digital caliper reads 137.24 mm
